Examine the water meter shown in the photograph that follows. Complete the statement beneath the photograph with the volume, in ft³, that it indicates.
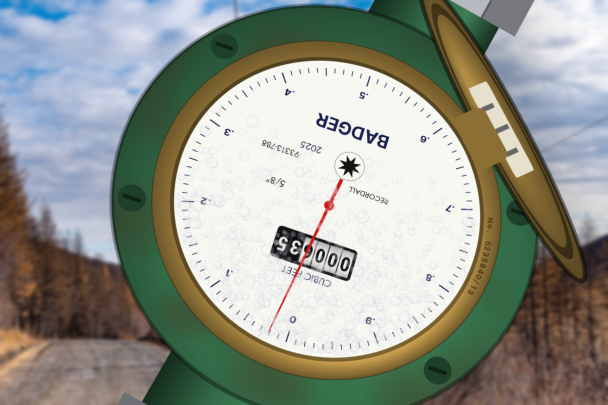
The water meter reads 635.02 ft³
